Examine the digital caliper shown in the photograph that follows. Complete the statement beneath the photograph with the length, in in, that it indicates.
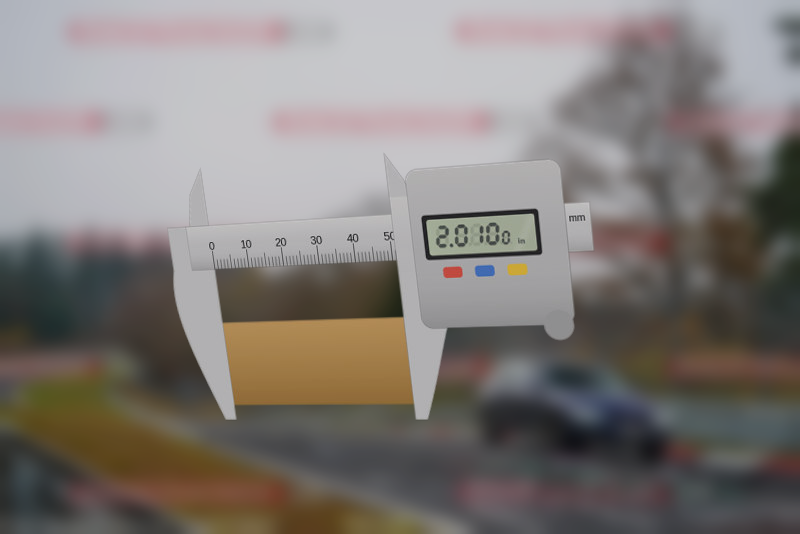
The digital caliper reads 2.0100 in
